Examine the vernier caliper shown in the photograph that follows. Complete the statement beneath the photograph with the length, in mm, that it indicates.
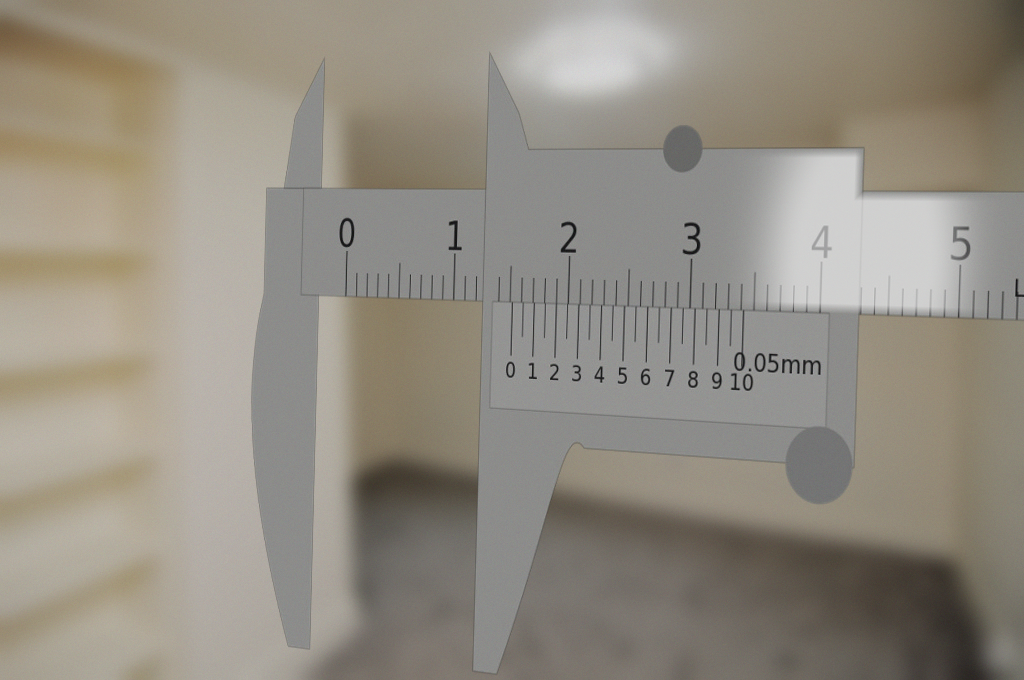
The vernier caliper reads 15.2 mm
